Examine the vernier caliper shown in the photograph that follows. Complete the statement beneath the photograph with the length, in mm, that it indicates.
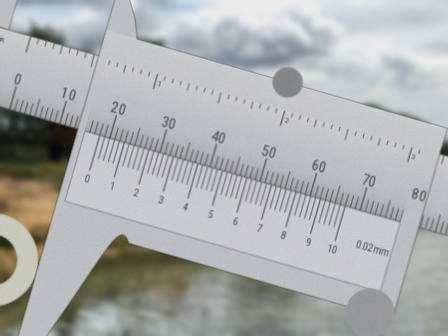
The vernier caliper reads 18.0 mm
